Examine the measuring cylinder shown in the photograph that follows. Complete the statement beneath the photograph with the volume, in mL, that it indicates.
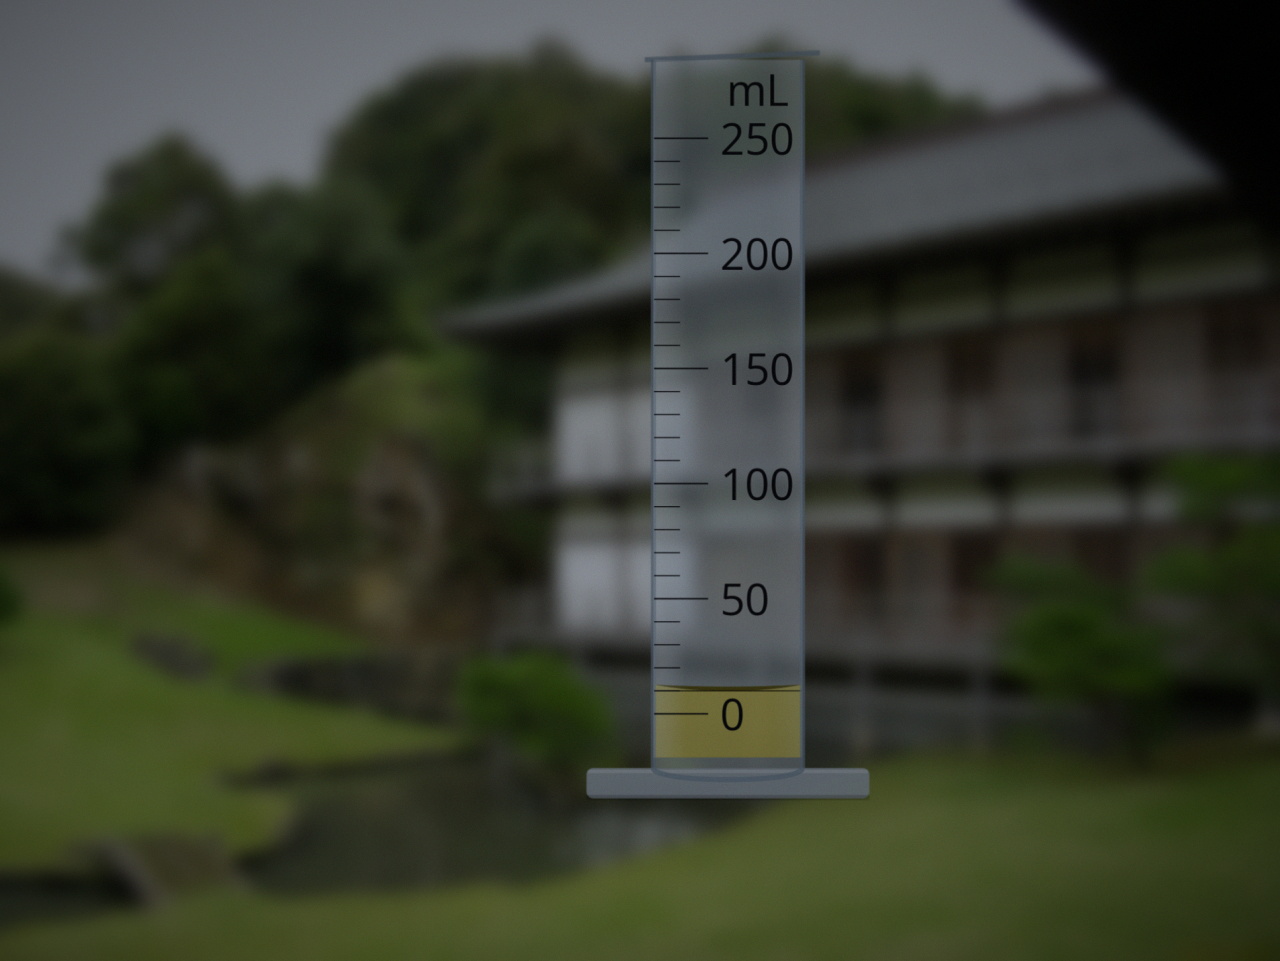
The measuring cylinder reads 10 mL
